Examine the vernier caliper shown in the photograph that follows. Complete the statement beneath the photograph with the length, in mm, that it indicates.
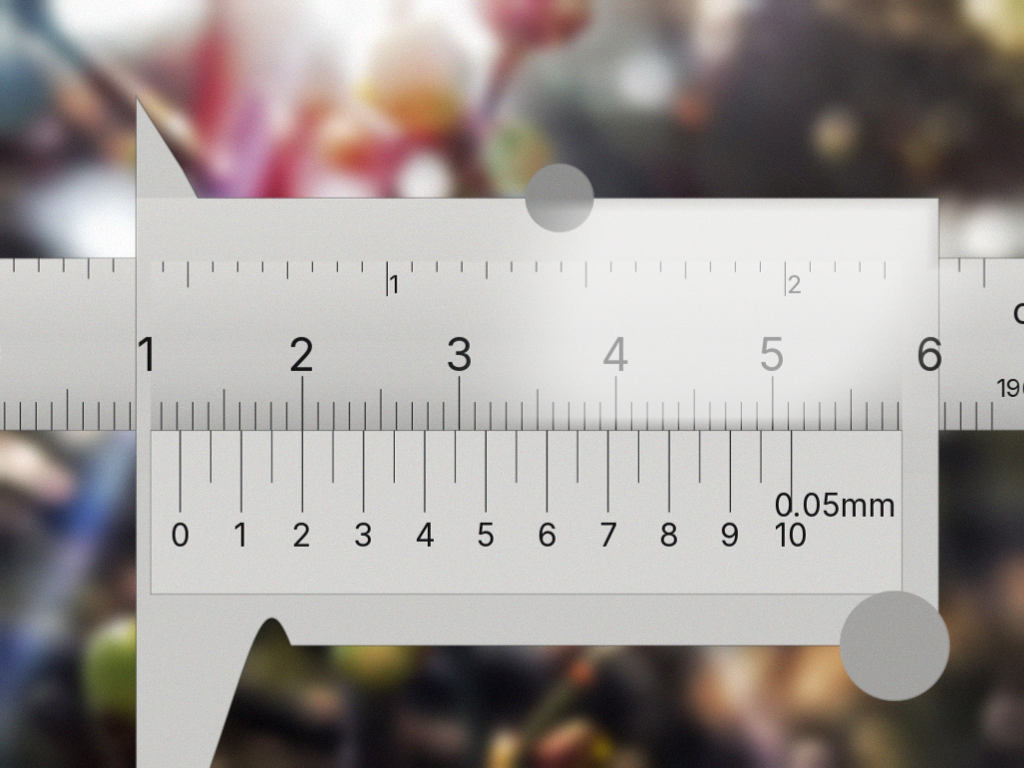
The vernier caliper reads 12.2 mm
